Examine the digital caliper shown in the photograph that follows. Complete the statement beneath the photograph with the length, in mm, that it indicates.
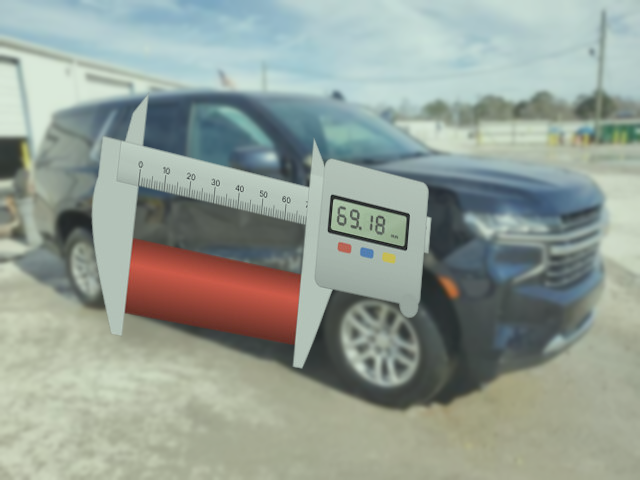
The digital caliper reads 69.18 mm
